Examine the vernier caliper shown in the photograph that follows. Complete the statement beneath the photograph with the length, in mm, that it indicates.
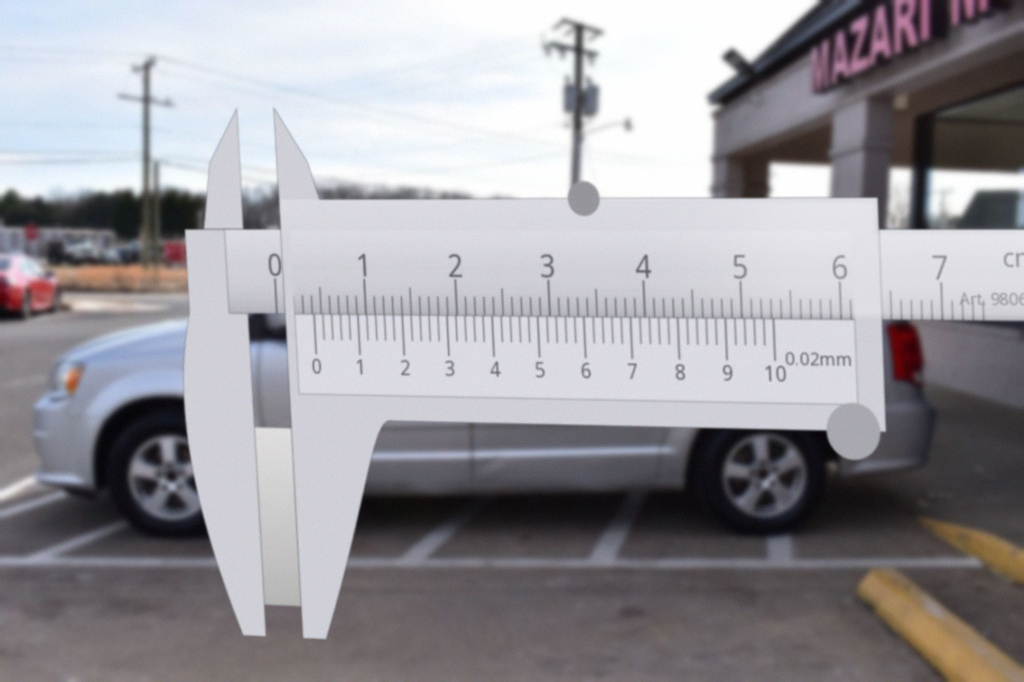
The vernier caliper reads 4.2 mm
